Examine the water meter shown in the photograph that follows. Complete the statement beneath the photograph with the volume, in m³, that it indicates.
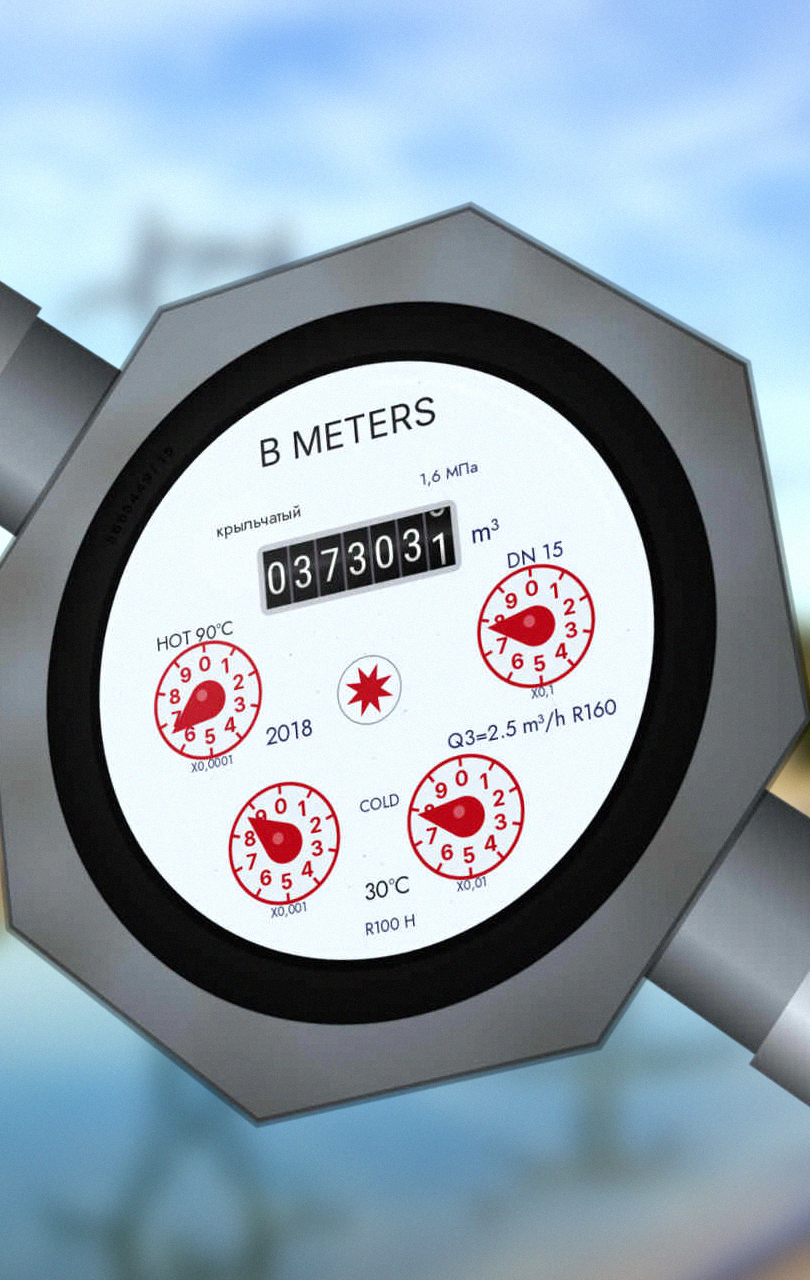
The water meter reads 373030.7786 m³
